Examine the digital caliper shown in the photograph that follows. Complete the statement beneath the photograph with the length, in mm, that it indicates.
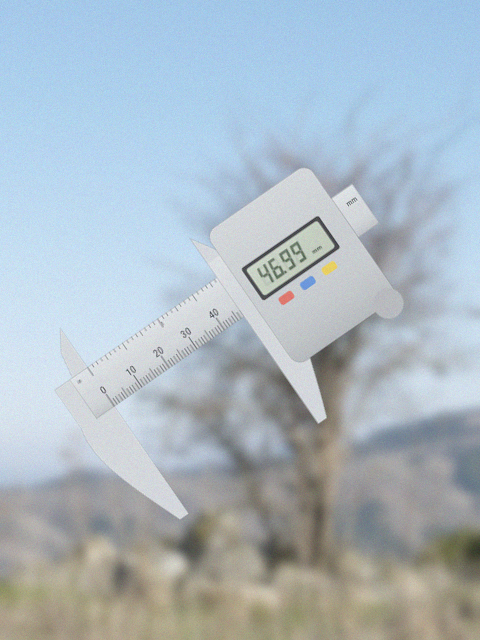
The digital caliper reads 46.99 mm
